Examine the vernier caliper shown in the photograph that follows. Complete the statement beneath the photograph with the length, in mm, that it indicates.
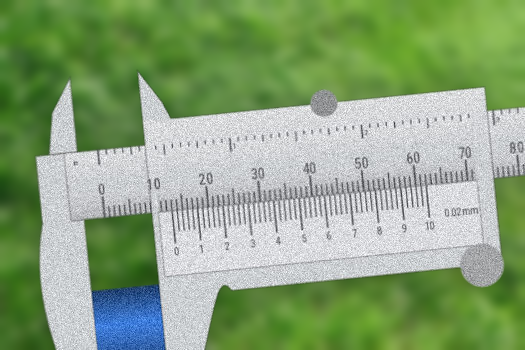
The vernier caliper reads 13.0 mm
